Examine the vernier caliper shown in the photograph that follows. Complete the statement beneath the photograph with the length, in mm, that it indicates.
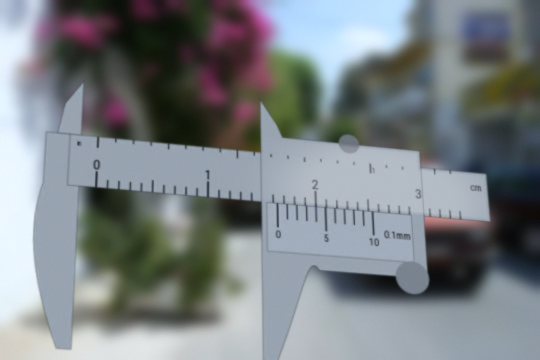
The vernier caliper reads 16.4 mm
